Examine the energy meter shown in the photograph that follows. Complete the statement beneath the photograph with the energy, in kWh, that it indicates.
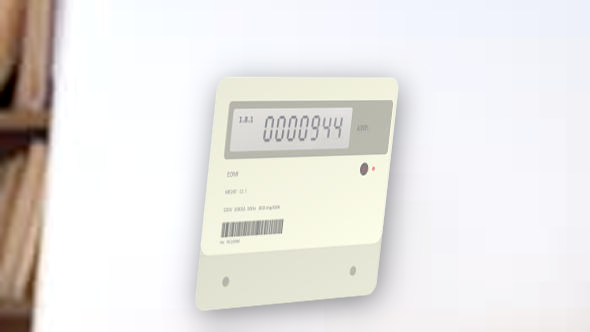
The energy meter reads 944 kWh
